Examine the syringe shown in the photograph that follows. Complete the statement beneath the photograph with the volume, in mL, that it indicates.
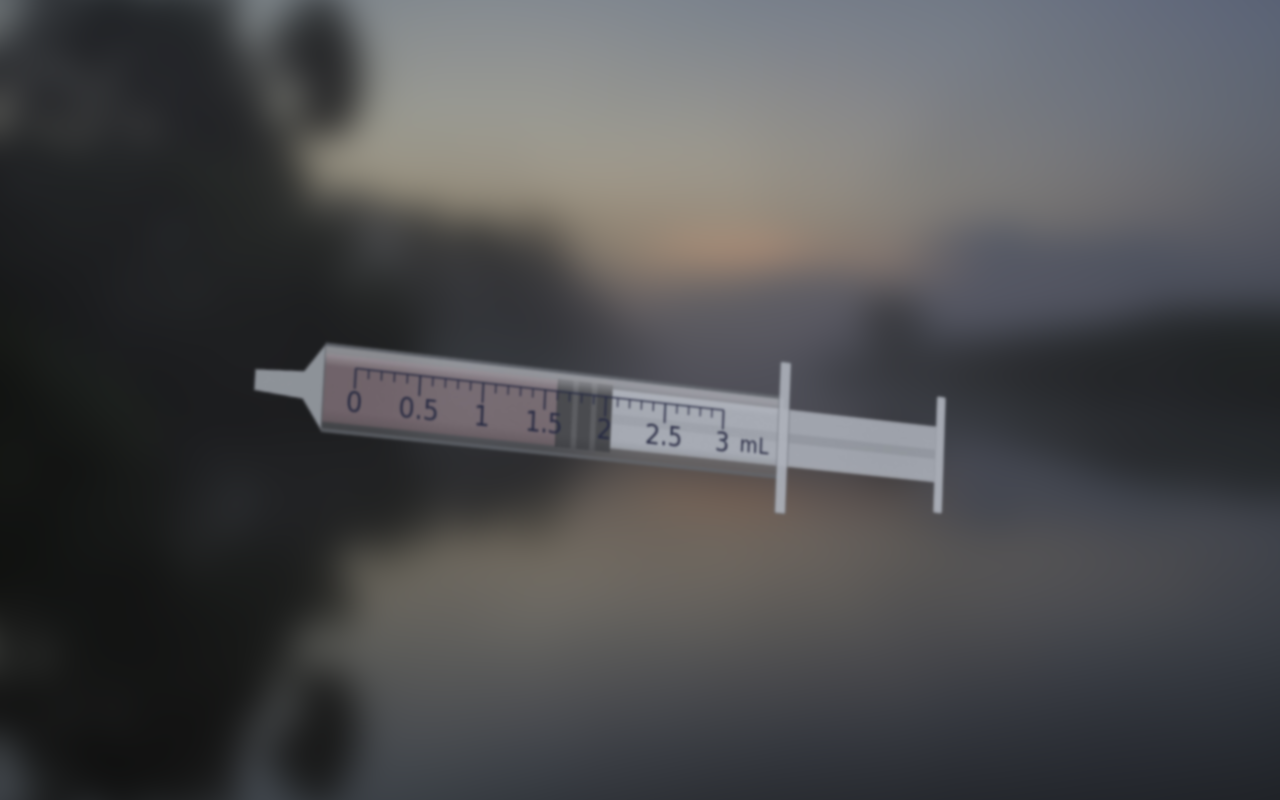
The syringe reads 1.6 mL
